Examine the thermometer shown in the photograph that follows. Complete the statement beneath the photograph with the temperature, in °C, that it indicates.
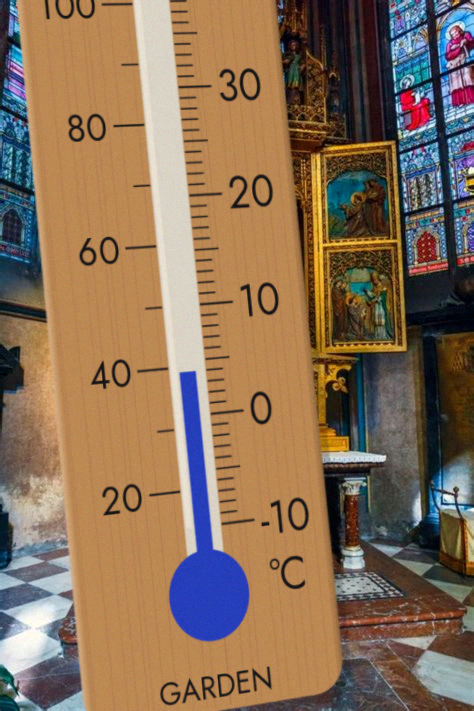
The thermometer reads 4 °C
